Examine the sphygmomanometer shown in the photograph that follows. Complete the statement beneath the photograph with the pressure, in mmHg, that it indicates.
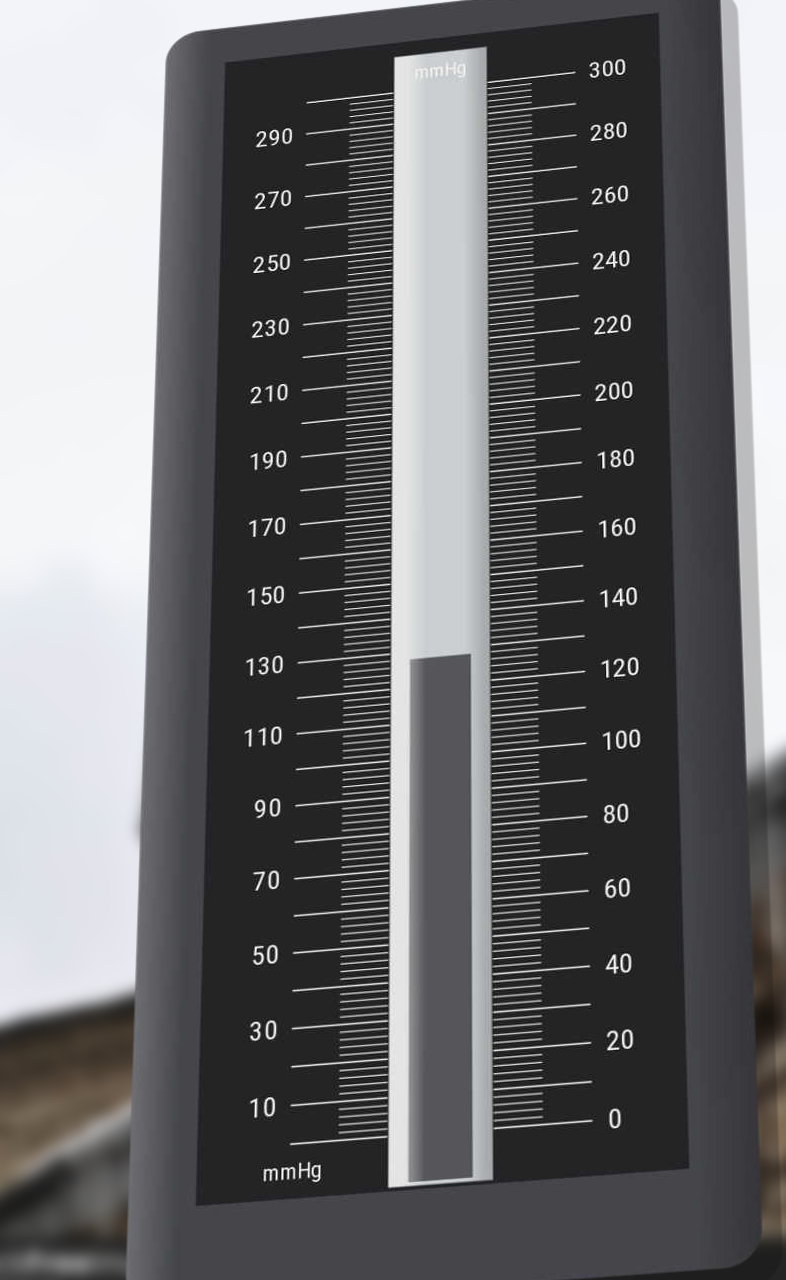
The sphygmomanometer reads 128 mmHg
